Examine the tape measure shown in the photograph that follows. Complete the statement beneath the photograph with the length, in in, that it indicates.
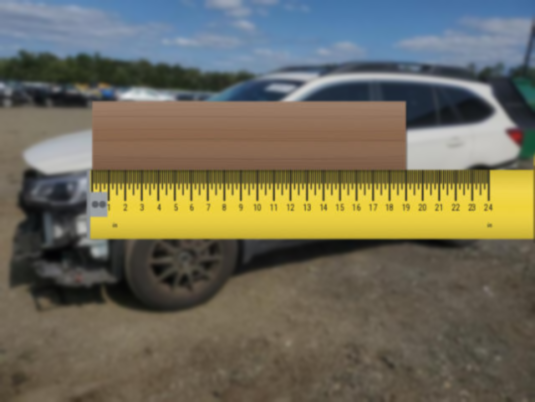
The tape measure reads 19 in
